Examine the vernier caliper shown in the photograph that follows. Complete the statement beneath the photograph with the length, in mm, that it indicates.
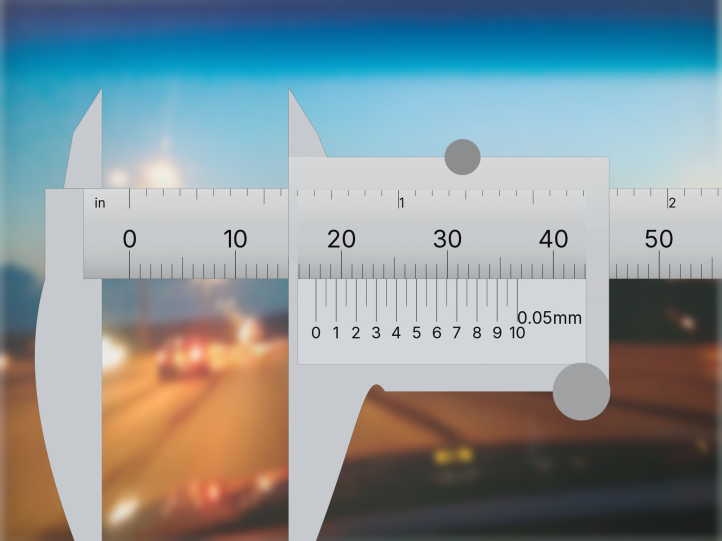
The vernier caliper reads 17.6 mm
